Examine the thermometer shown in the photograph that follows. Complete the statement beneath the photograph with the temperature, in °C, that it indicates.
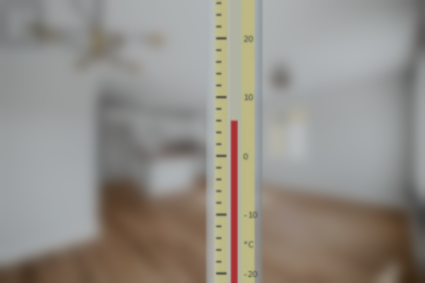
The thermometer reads 6 °C
